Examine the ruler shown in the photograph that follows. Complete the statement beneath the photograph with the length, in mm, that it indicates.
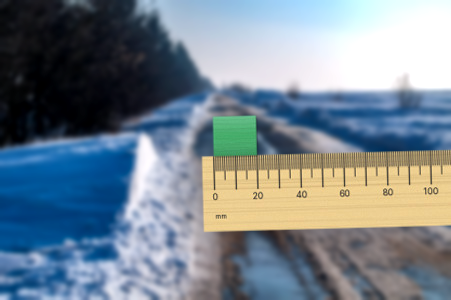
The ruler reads 20 mm
